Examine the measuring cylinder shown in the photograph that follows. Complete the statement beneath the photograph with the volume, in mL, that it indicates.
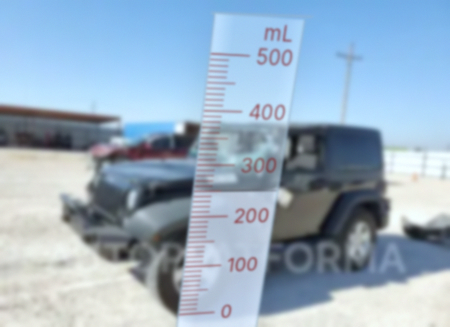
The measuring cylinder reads 250 mL
